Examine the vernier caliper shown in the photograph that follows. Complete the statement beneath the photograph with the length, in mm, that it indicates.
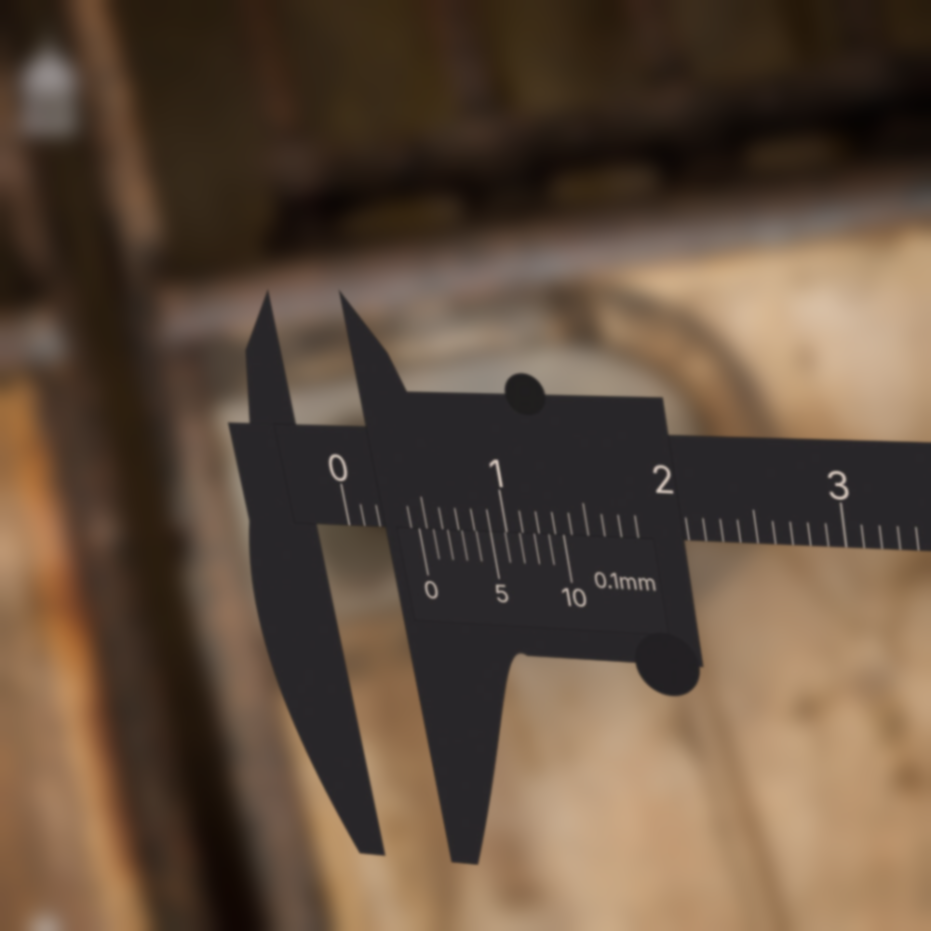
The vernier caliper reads 4.5 mm
